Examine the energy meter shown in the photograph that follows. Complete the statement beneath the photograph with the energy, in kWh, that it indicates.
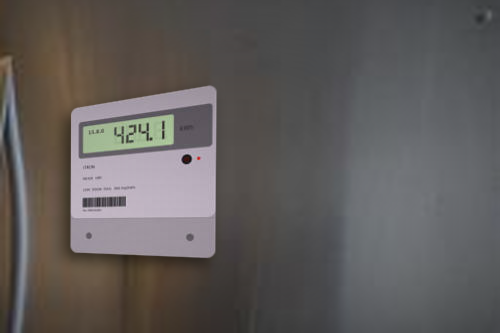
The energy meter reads 424.1 kWh
